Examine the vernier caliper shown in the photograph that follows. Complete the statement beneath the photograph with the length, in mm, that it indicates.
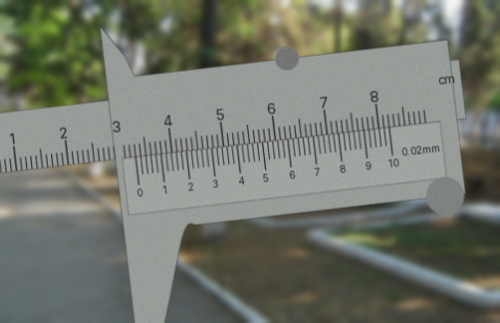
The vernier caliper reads 33.0 mm
